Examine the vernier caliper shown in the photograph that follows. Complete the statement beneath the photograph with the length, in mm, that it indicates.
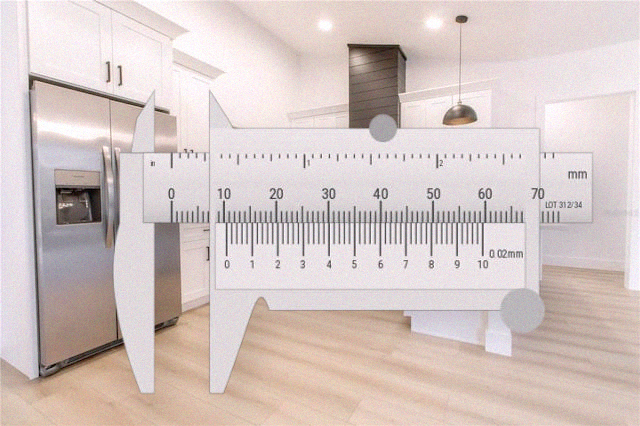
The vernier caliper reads 10.5 mm
